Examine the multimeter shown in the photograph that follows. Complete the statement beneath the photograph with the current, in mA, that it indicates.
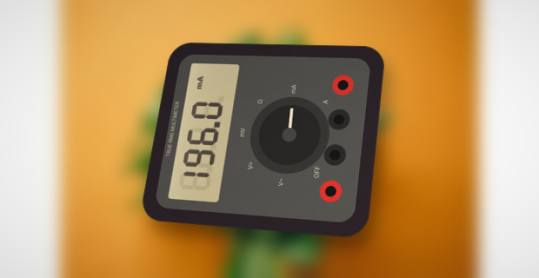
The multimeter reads 196.0 mA
